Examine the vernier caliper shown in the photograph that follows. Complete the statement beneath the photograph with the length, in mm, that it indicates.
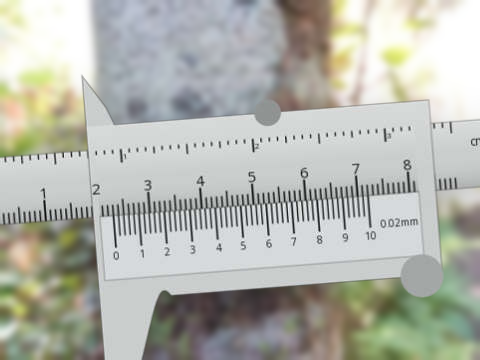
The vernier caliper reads 23.0 mm
